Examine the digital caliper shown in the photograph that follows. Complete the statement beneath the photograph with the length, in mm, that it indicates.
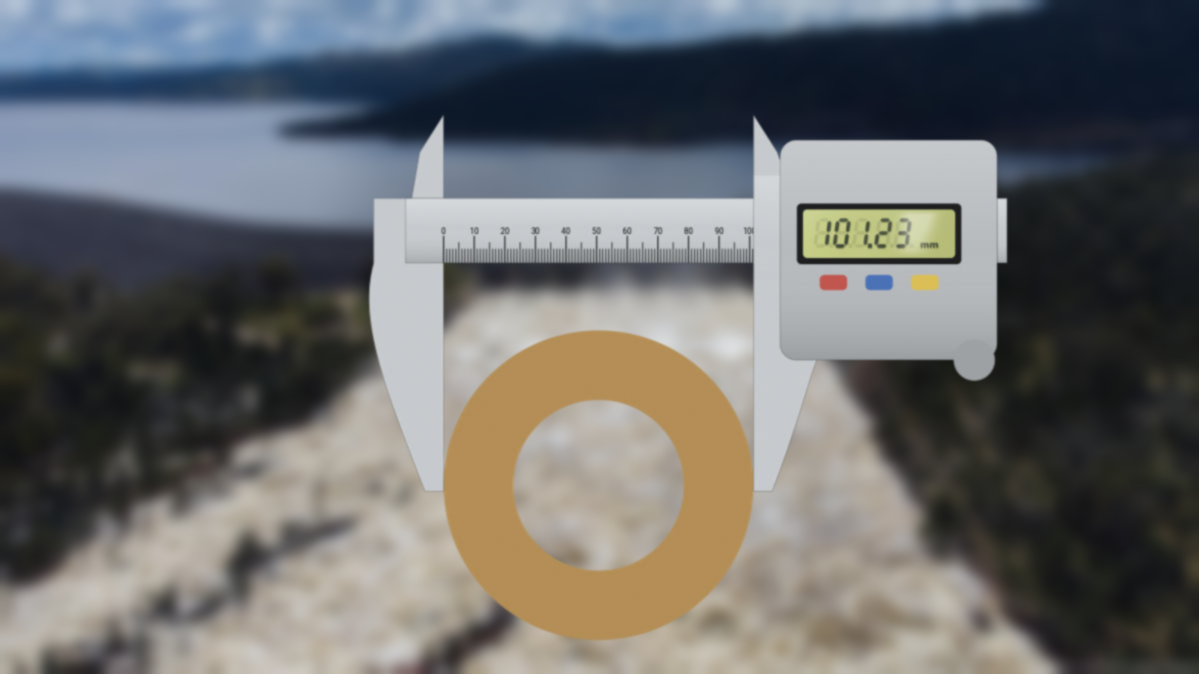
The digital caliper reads 101.23 mm
